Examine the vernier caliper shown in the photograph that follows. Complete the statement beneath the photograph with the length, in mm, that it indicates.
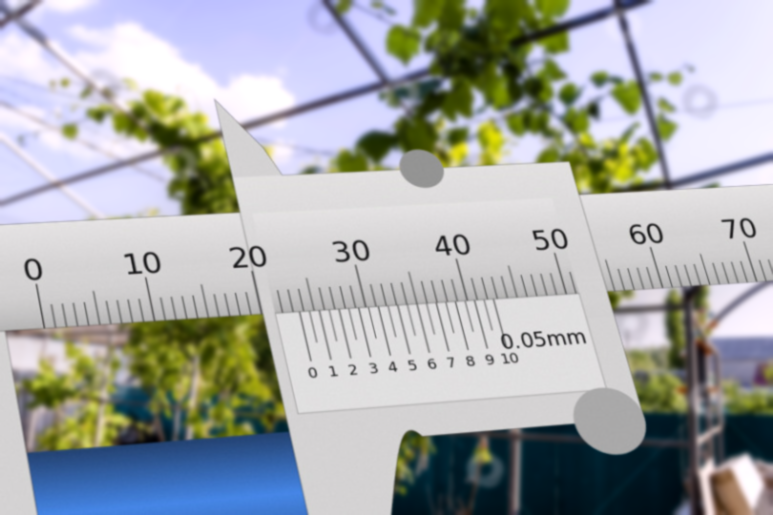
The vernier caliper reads 23.6 mm
